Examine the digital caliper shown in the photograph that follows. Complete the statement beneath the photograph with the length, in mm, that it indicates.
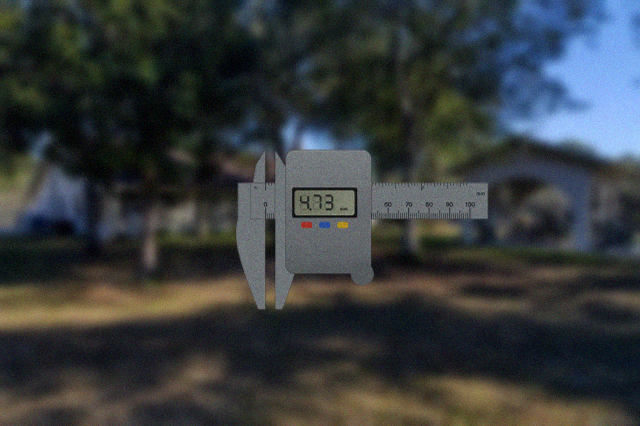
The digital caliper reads 4.73 mm
